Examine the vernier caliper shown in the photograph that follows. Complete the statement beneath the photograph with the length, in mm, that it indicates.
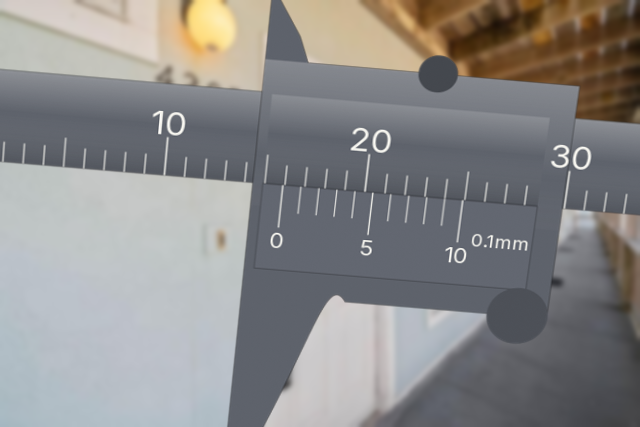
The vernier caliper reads 15.9 mm
